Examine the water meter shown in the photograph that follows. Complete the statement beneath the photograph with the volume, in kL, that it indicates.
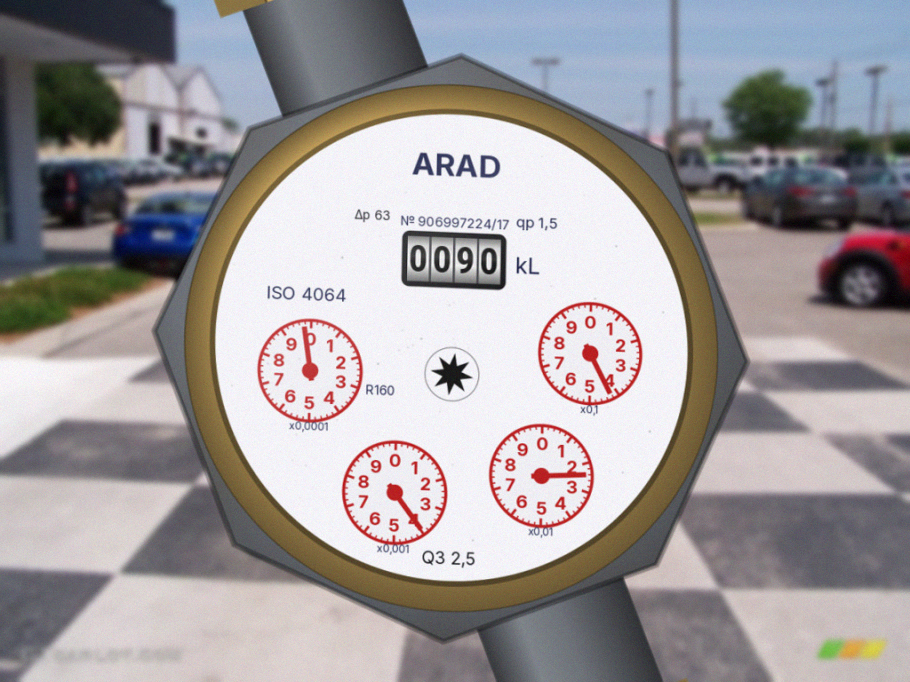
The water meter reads 90.4239 kL
